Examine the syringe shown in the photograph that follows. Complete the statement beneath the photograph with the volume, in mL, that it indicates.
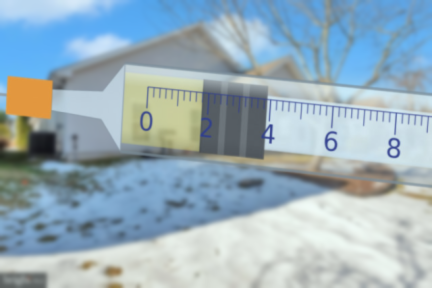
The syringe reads 1.8 mL
